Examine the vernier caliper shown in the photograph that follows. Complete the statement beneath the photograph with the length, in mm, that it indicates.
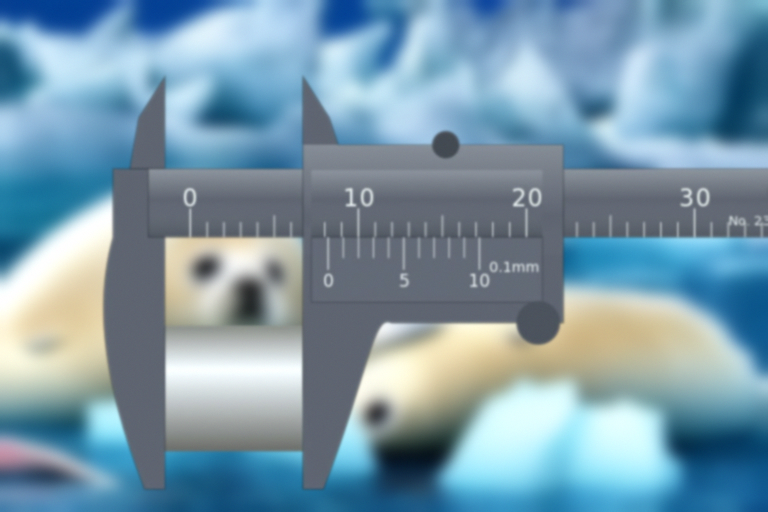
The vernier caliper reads 8.2 mm
